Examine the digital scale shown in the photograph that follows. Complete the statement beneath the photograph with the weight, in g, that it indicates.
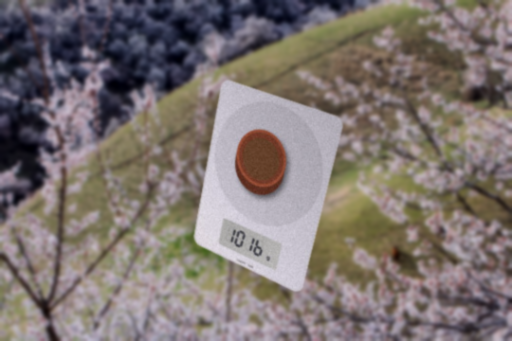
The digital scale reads 1016 g
